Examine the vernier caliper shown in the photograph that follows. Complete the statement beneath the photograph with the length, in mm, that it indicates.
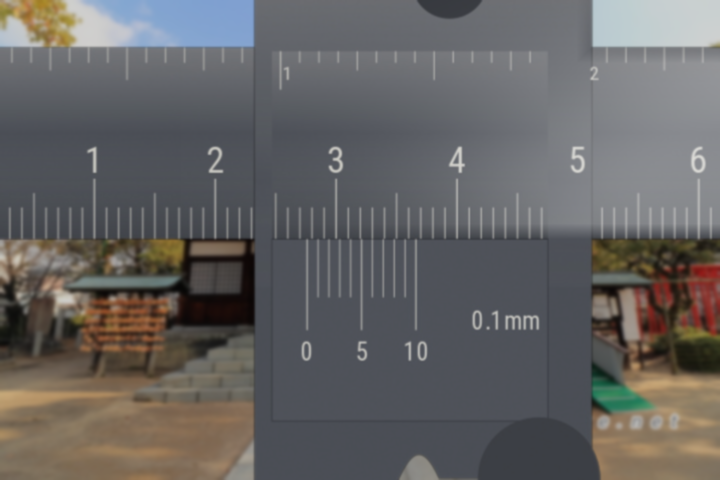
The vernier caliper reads 27.6 mm
